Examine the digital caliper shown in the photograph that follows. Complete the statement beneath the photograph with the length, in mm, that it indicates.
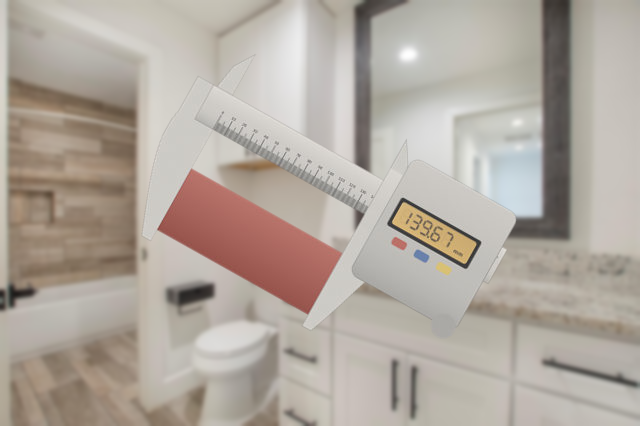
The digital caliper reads 139.67 mm
